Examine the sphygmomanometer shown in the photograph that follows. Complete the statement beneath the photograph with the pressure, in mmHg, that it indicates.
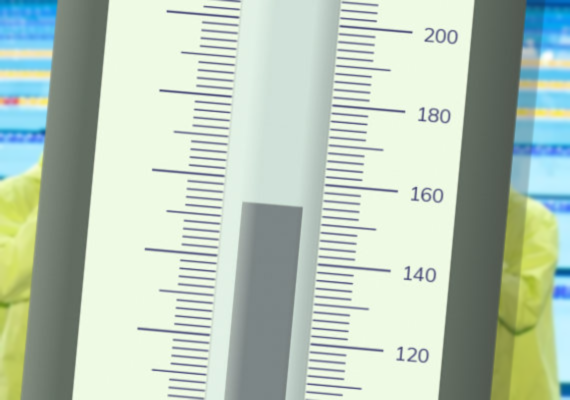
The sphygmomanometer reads 154 mmHg
